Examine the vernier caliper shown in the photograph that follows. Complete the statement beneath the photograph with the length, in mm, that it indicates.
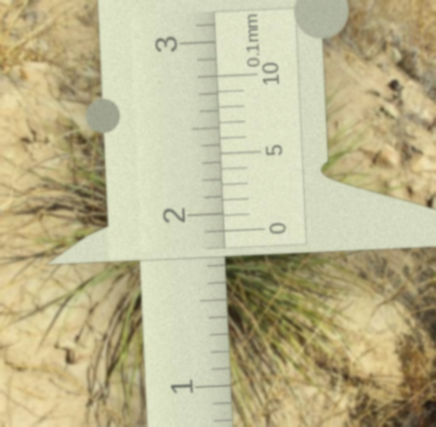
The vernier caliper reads 19.0 mm
